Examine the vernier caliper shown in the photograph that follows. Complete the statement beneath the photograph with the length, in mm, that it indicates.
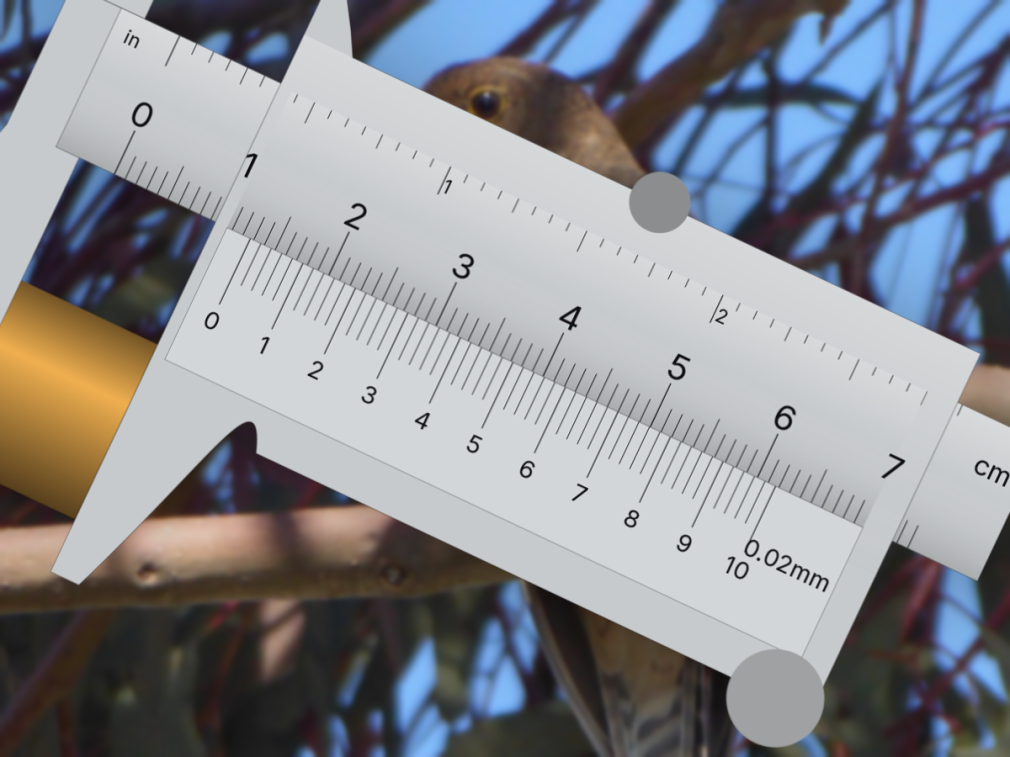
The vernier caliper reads 12.7 mm
